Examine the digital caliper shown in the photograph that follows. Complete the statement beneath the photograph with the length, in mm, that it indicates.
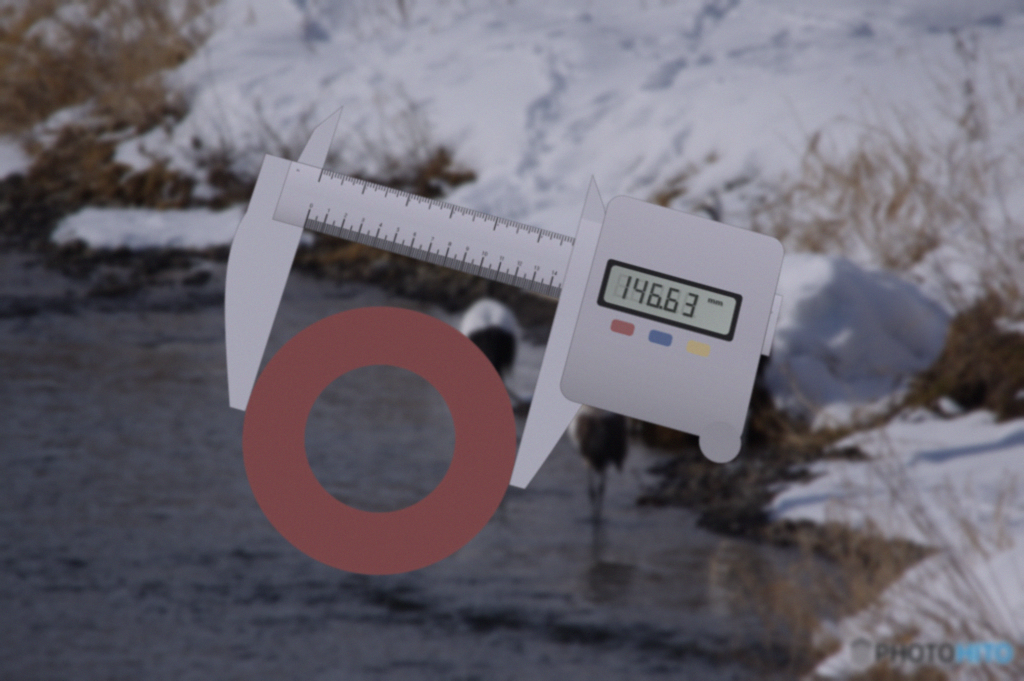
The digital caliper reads 146.63 mm
